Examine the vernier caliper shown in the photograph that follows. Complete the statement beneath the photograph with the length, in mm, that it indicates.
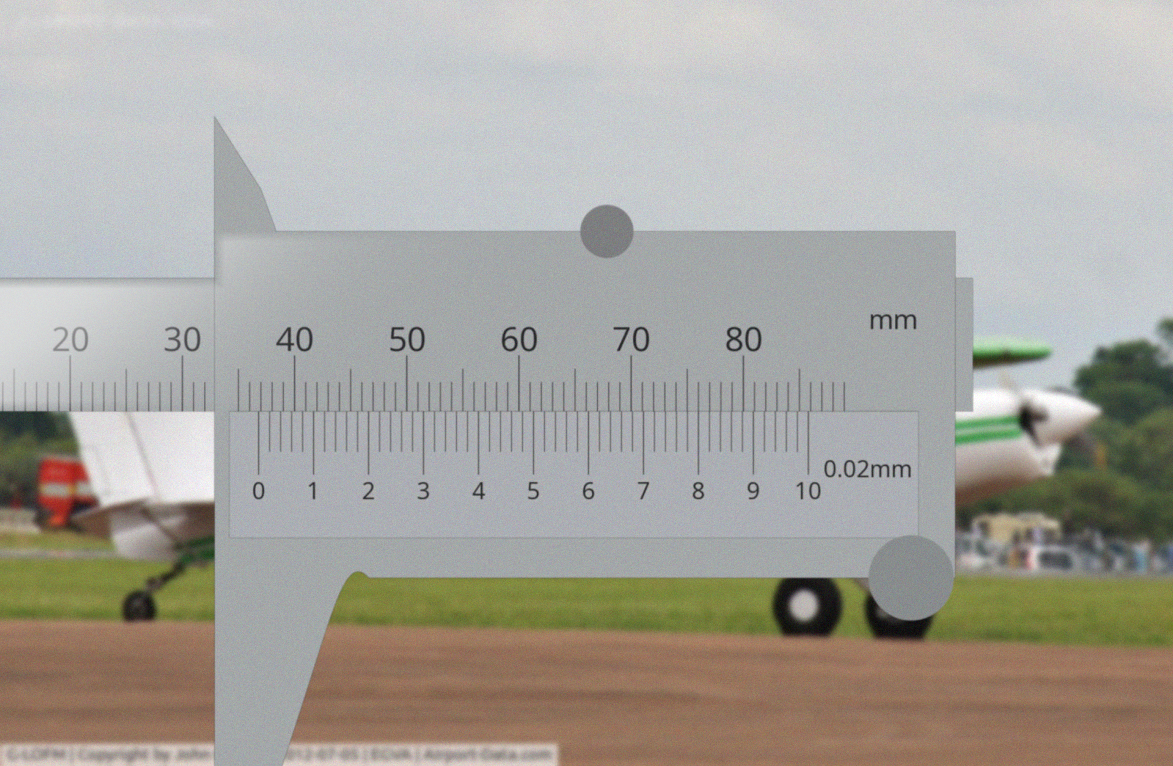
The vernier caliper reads 36.8 mm
